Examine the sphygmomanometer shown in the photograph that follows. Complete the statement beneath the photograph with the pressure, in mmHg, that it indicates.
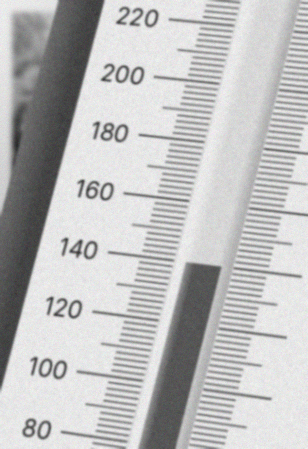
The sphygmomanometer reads 140 mmHg
